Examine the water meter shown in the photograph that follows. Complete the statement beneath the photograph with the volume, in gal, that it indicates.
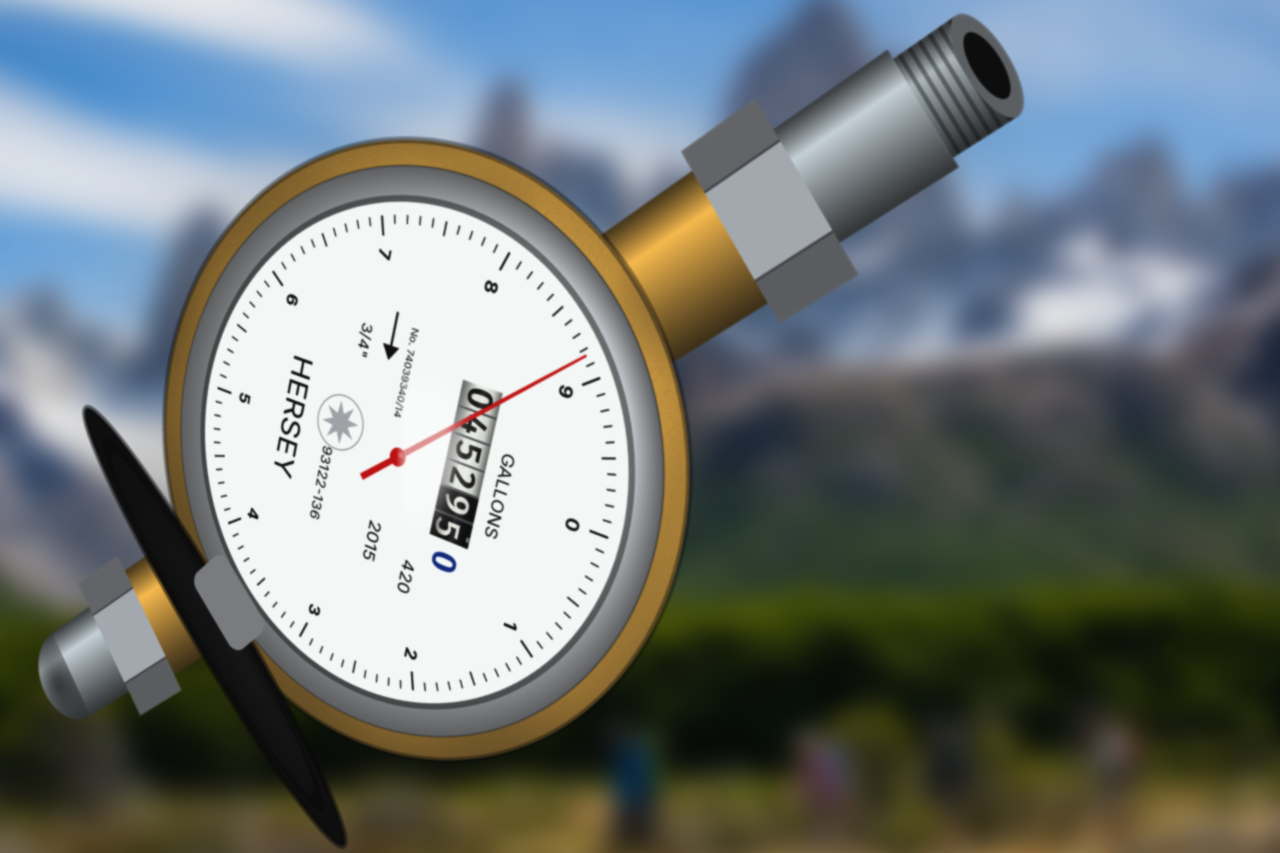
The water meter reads 452948.8 gal
